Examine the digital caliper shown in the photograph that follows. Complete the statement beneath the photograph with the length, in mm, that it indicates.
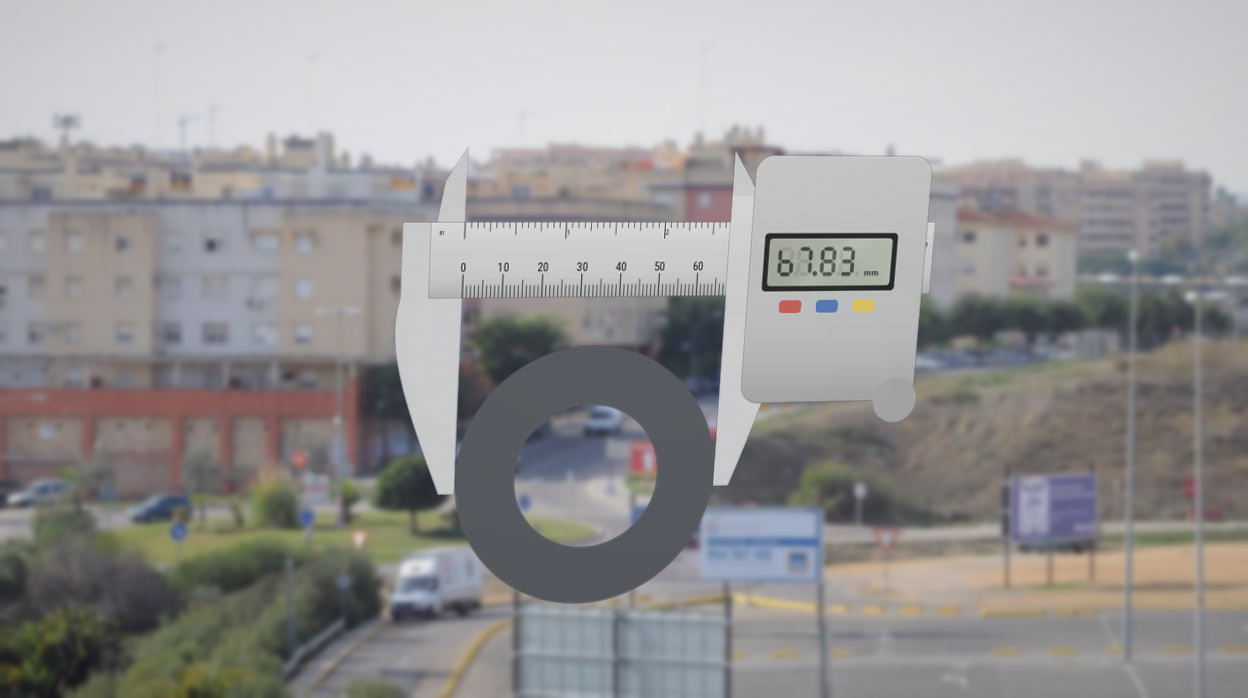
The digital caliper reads 67.83 mm
